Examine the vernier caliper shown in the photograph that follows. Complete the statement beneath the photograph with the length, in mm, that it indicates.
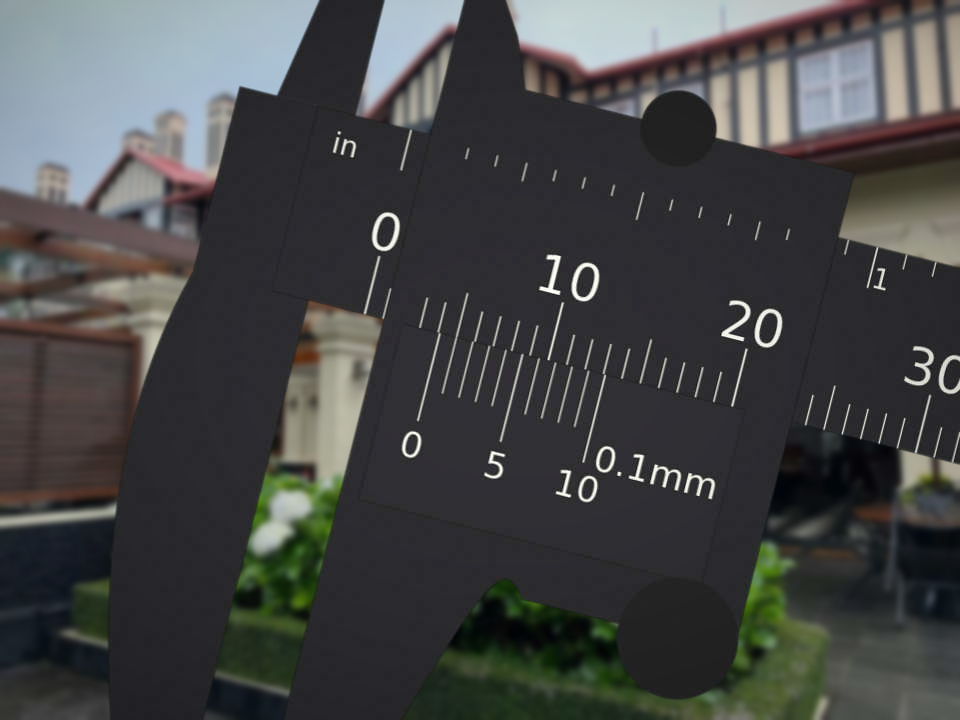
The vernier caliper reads 4.1 mm
